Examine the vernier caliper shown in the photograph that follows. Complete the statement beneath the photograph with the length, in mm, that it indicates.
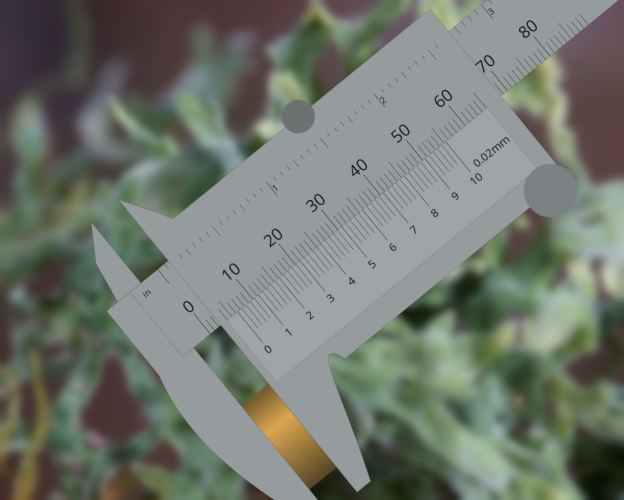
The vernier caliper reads 6.4 mm
